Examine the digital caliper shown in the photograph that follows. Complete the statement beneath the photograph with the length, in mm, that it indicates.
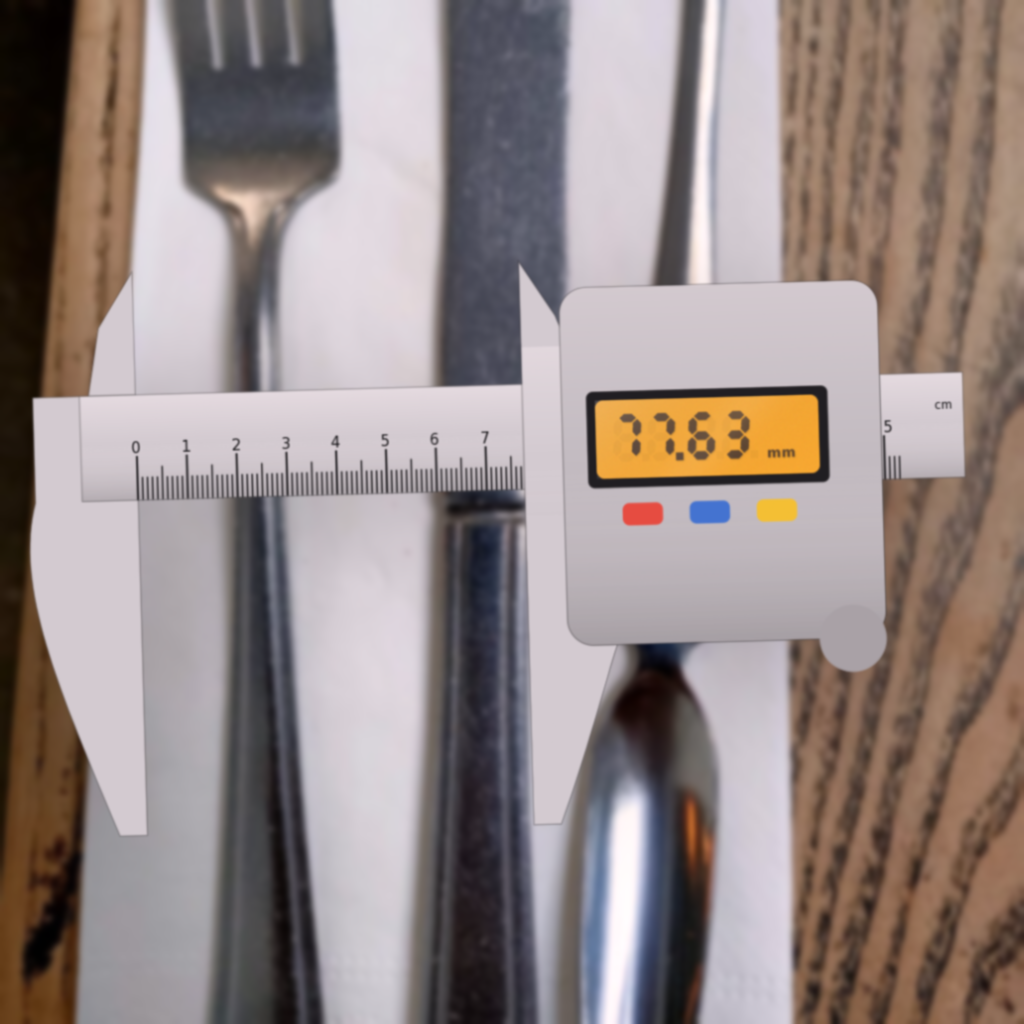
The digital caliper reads 77.63 mm
